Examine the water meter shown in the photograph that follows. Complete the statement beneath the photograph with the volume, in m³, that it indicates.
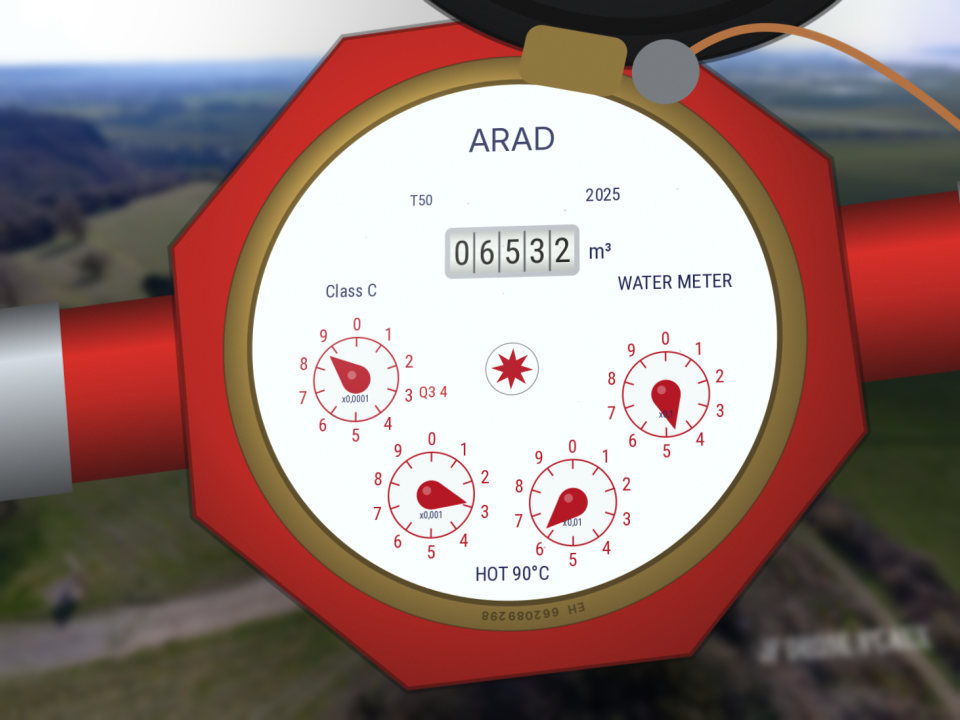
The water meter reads 6532.4628 m³
